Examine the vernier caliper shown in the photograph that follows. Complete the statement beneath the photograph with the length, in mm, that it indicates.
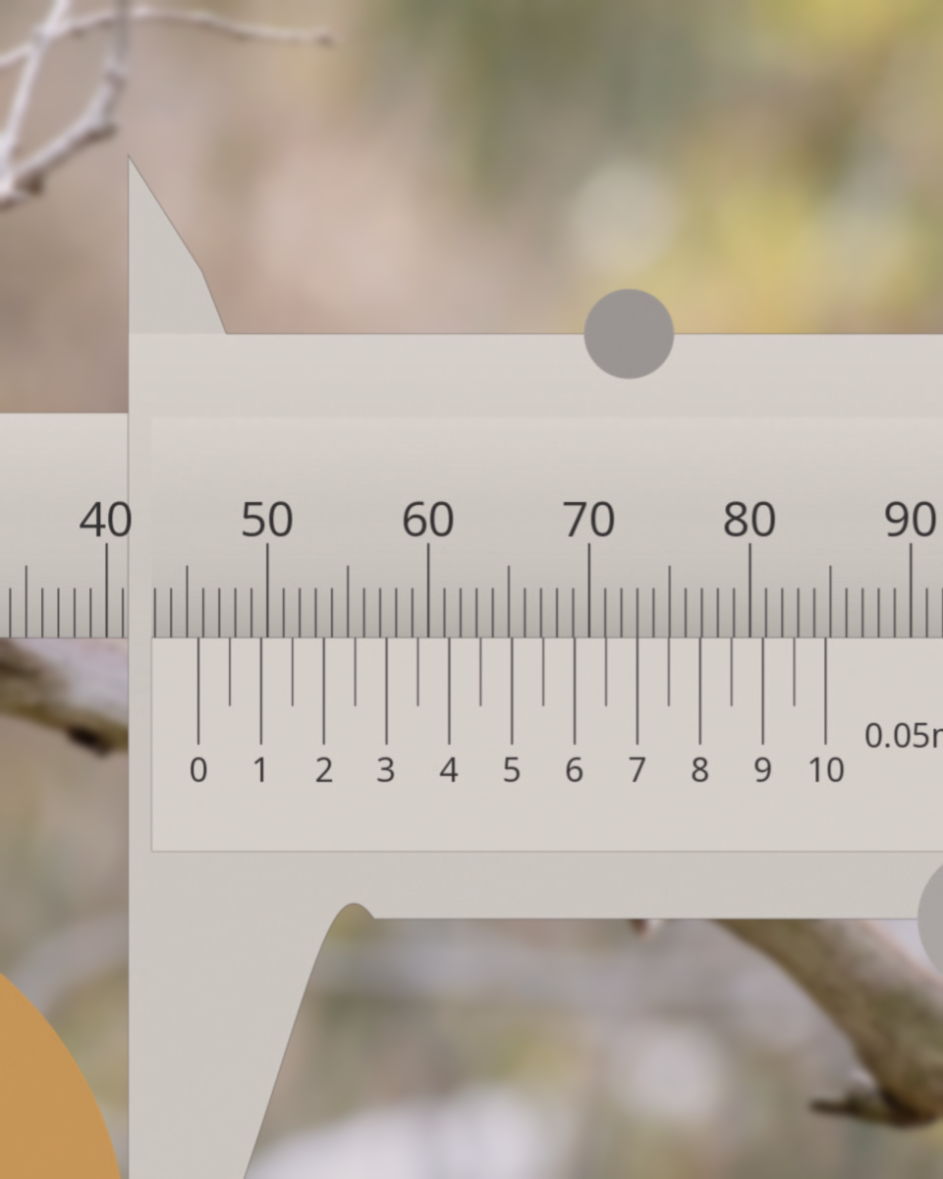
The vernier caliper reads 45.7 mm
